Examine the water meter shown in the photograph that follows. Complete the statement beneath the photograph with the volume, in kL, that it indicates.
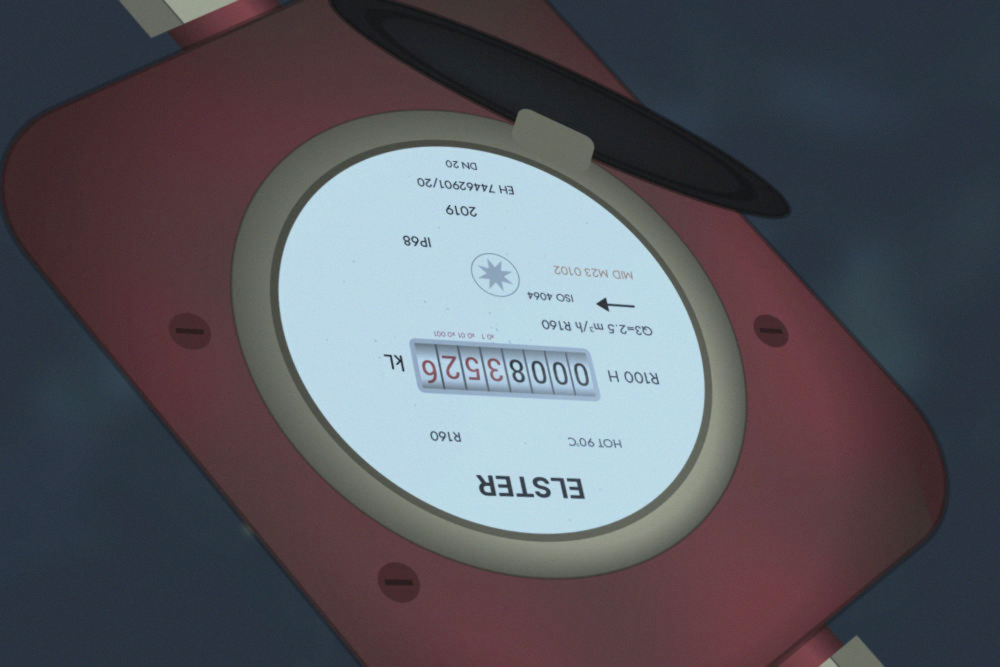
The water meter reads 8.3526 kL
